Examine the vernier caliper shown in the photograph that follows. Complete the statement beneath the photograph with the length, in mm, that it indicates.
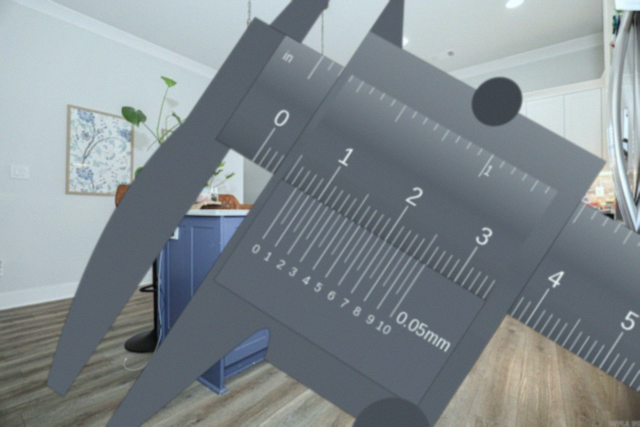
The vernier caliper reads 6.8 mm
